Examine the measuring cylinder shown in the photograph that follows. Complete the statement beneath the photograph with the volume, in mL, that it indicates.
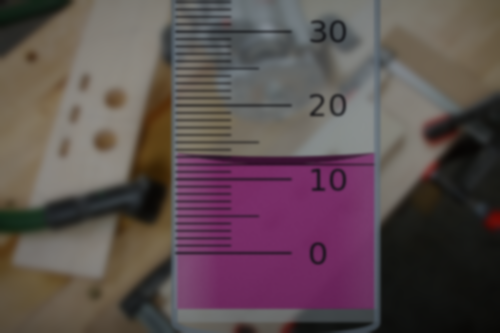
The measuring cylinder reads 12 mL
